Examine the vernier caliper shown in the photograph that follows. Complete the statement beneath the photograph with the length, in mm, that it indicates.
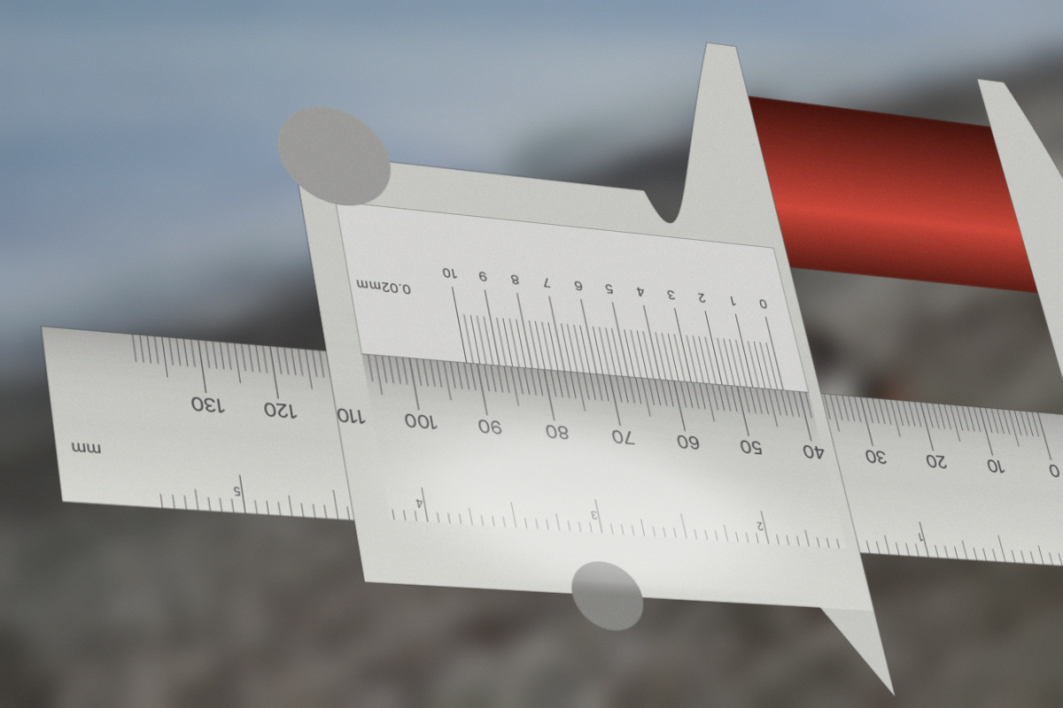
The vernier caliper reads 42.6 mm
